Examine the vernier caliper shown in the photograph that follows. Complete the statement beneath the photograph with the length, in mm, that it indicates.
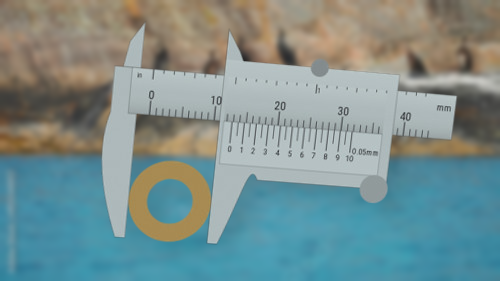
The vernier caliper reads 12.8 mm
